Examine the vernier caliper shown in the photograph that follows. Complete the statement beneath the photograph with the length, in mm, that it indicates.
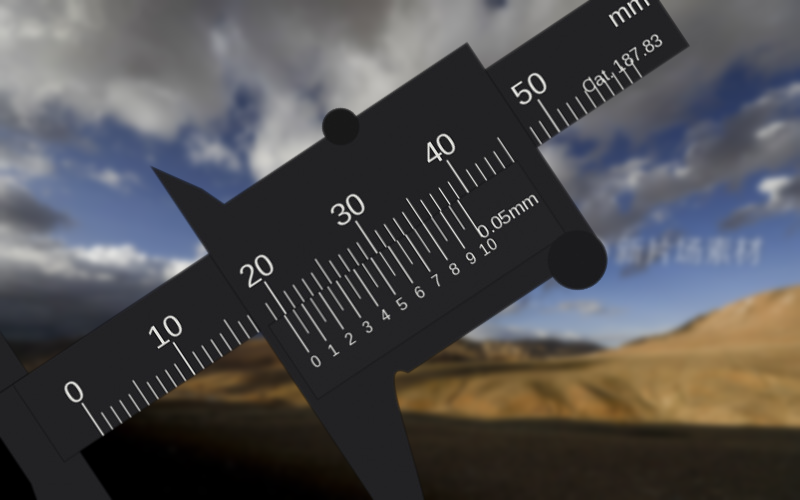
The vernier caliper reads 19.8 mm
